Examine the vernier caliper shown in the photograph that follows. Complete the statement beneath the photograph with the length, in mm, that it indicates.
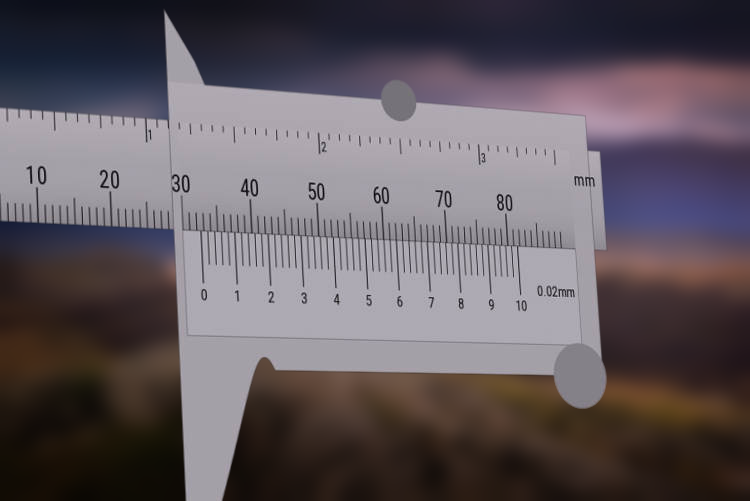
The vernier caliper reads 32.6 mm
